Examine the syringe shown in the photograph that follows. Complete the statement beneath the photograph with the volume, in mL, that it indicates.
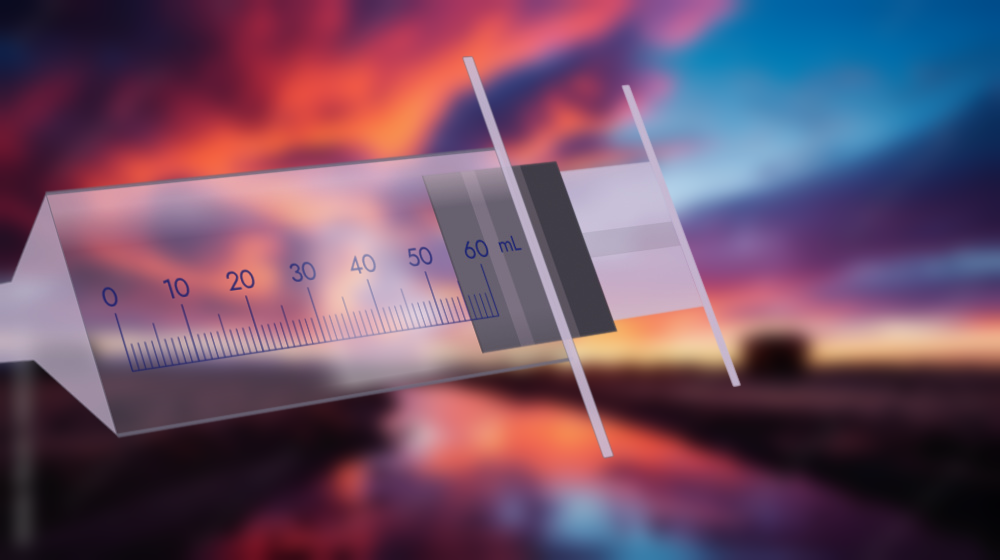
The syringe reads 55 mL
